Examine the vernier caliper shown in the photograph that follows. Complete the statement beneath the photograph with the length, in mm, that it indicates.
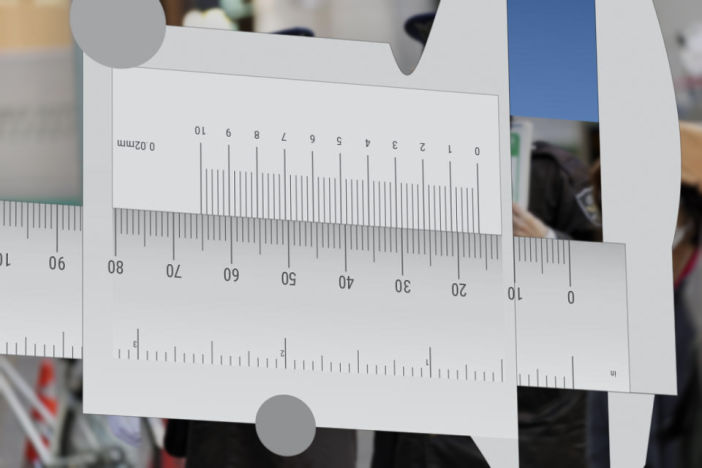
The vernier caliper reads 16.2 mm
